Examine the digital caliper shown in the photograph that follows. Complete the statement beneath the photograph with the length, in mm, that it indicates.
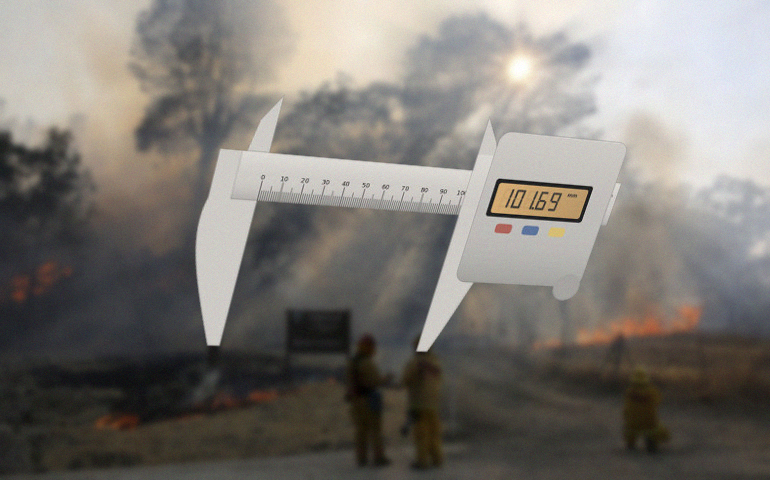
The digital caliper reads 101.69 mm
